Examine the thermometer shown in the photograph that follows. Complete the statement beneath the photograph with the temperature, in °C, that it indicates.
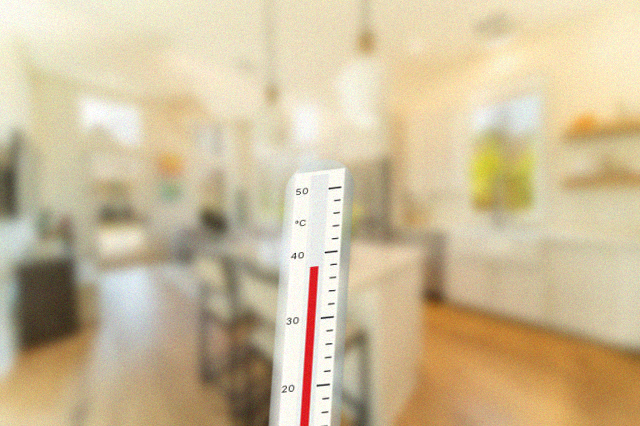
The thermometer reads 38 °C
